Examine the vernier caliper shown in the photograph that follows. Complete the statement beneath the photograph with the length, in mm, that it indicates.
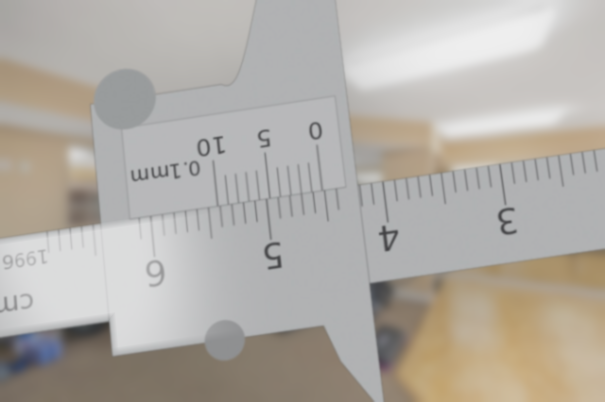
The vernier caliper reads 45.2 mm
